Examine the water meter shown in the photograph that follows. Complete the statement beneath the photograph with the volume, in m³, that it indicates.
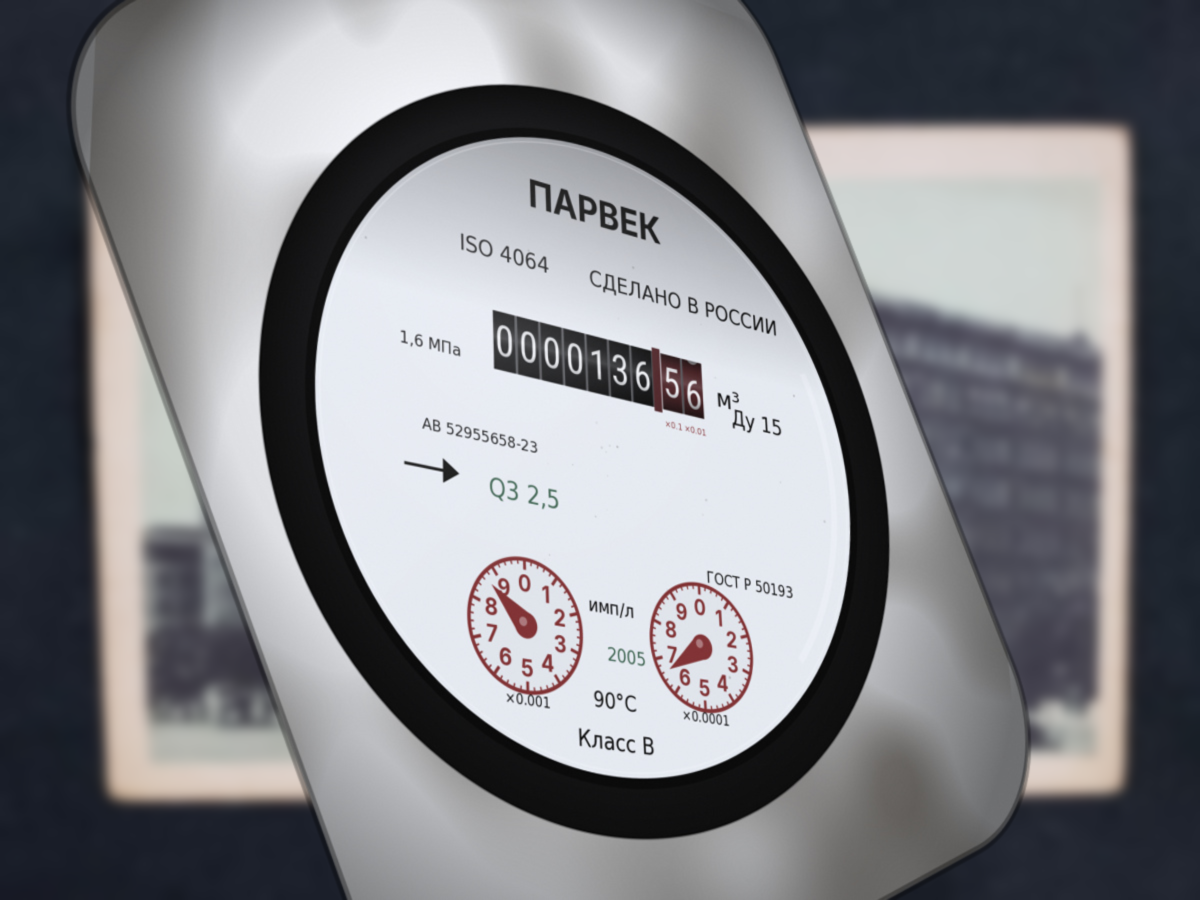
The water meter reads 136.5586 m³
